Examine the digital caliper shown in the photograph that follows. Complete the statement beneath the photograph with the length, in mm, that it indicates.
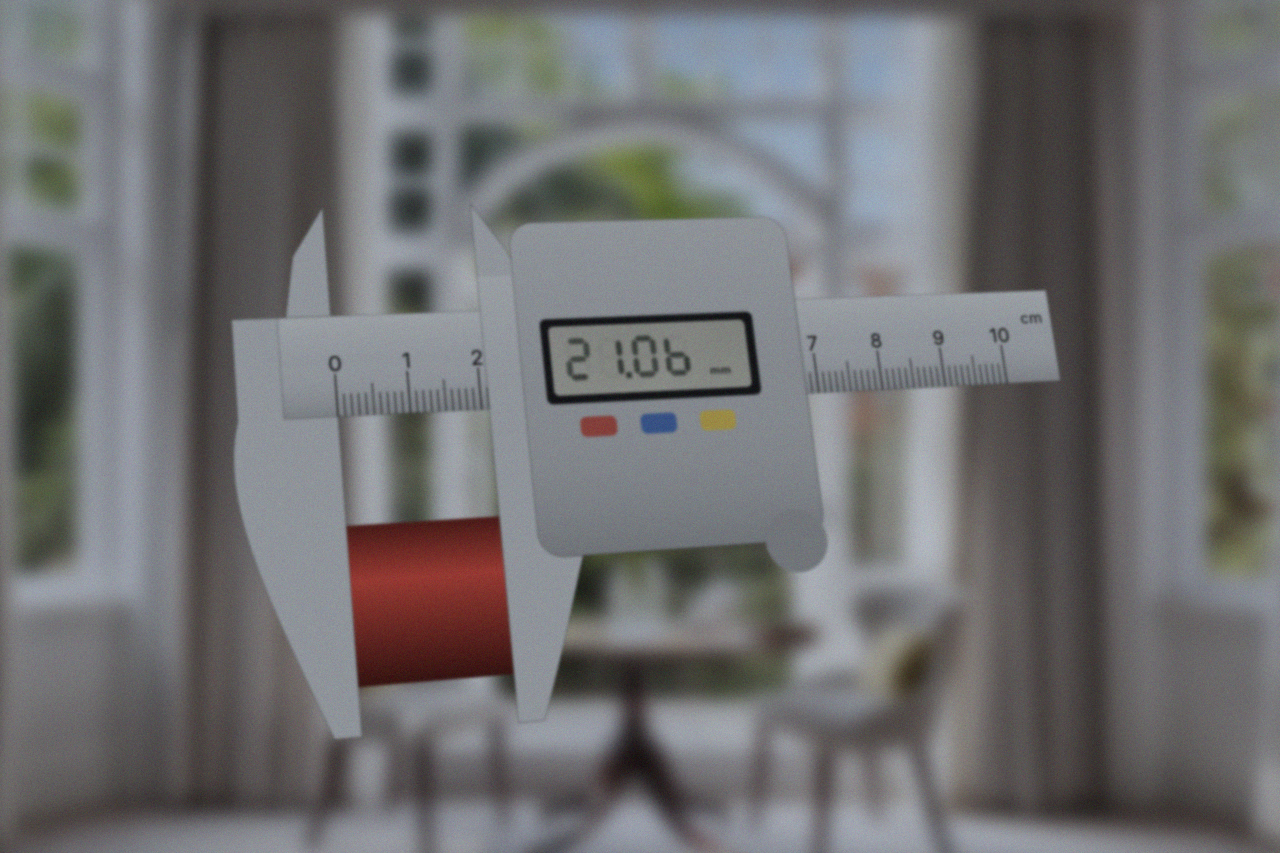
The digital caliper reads 21.06 mm
